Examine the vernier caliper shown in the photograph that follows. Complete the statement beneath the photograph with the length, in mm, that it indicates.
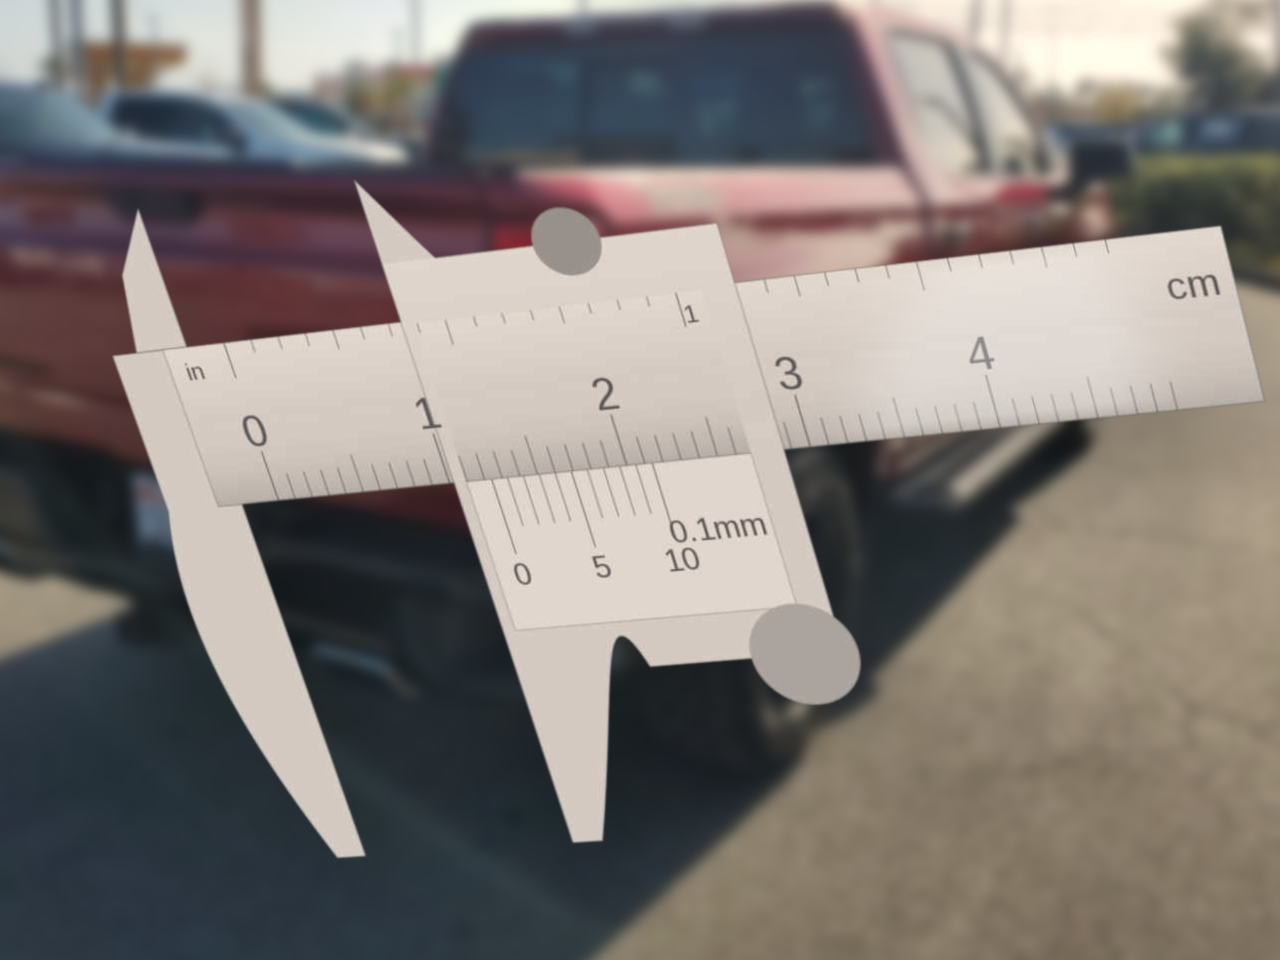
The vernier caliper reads 12.4 mm
